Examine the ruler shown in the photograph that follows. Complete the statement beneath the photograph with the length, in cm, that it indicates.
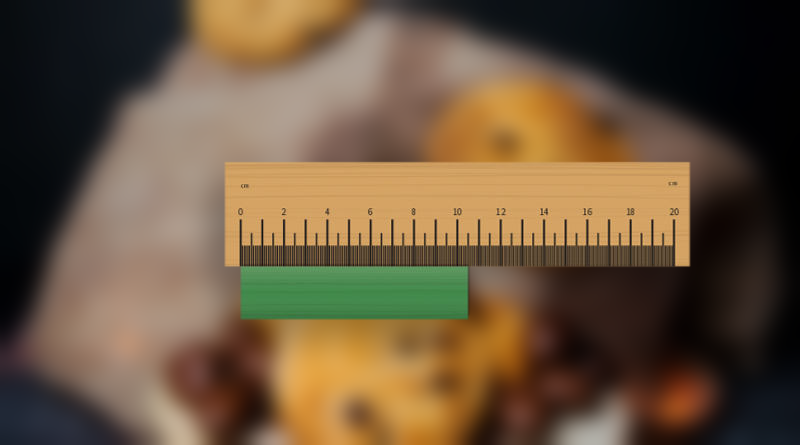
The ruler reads 10.5 cm
